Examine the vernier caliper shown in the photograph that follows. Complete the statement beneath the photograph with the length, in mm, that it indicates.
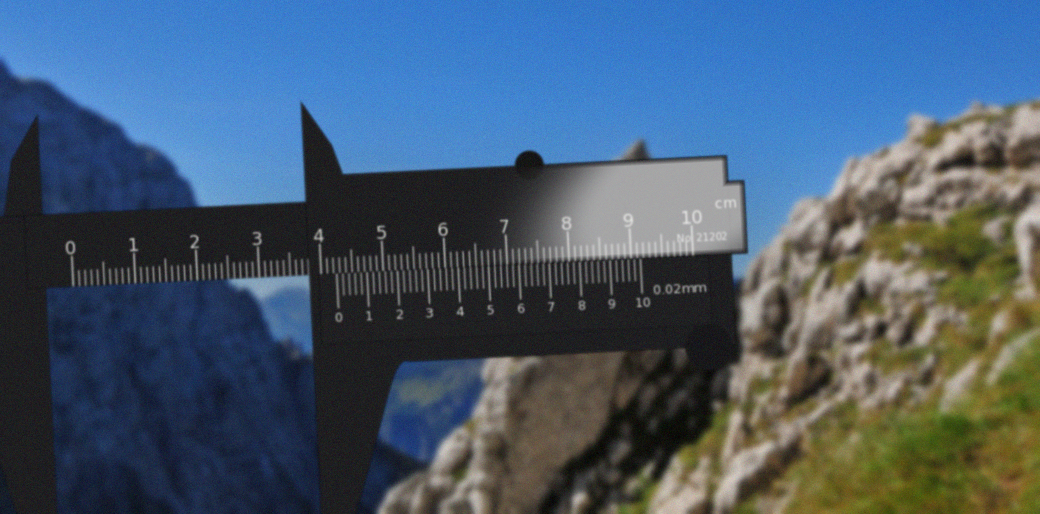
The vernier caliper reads 42.5 mm
